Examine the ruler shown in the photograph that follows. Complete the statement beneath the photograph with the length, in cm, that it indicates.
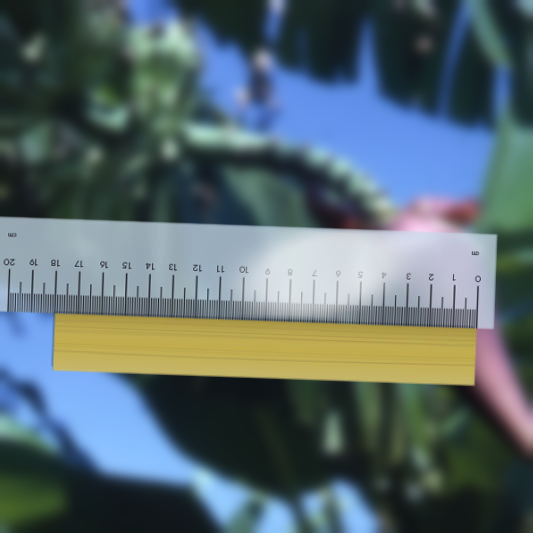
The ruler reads 18 cm
